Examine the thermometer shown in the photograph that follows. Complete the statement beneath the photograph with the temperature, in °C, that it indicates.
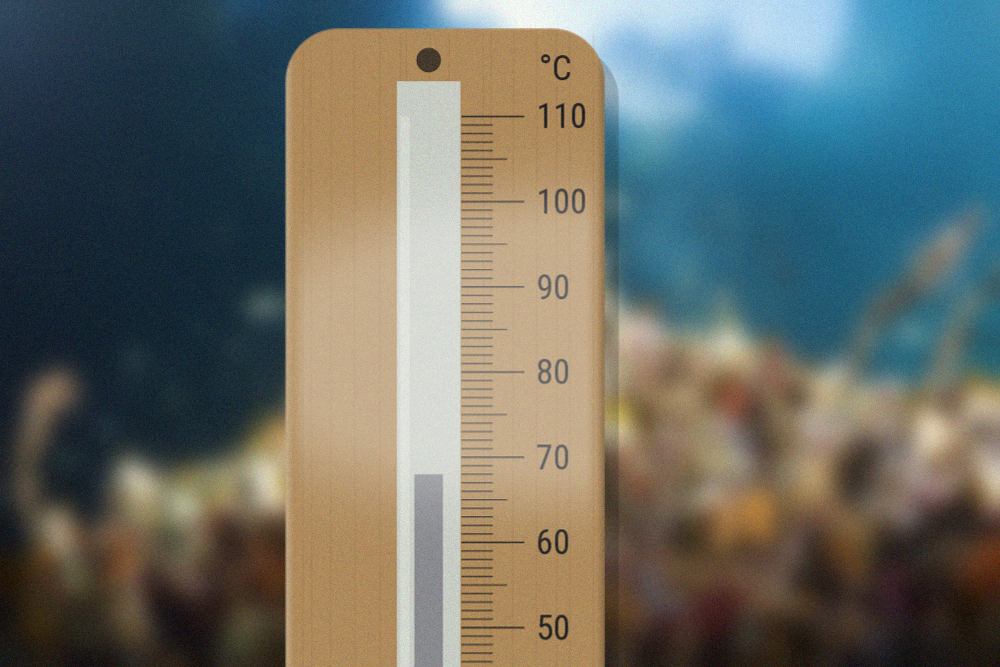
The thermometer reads 68 °C
